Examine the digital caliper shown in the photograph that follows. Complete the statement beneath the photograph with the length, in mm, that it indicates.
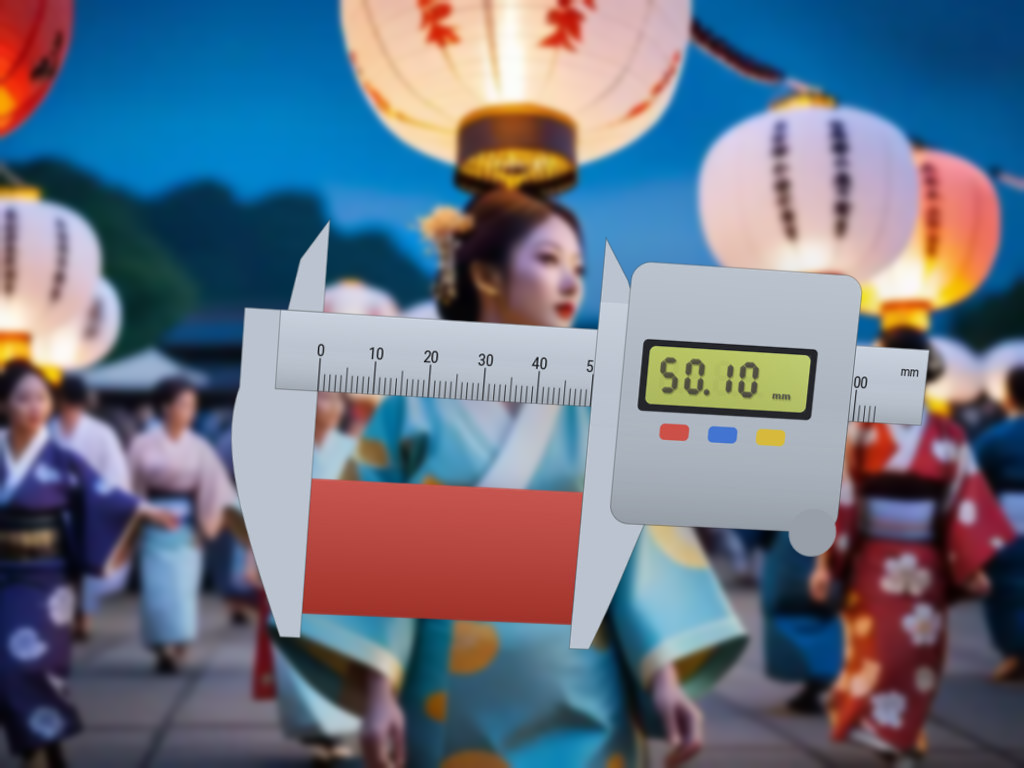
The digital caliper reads 50.10 mm
